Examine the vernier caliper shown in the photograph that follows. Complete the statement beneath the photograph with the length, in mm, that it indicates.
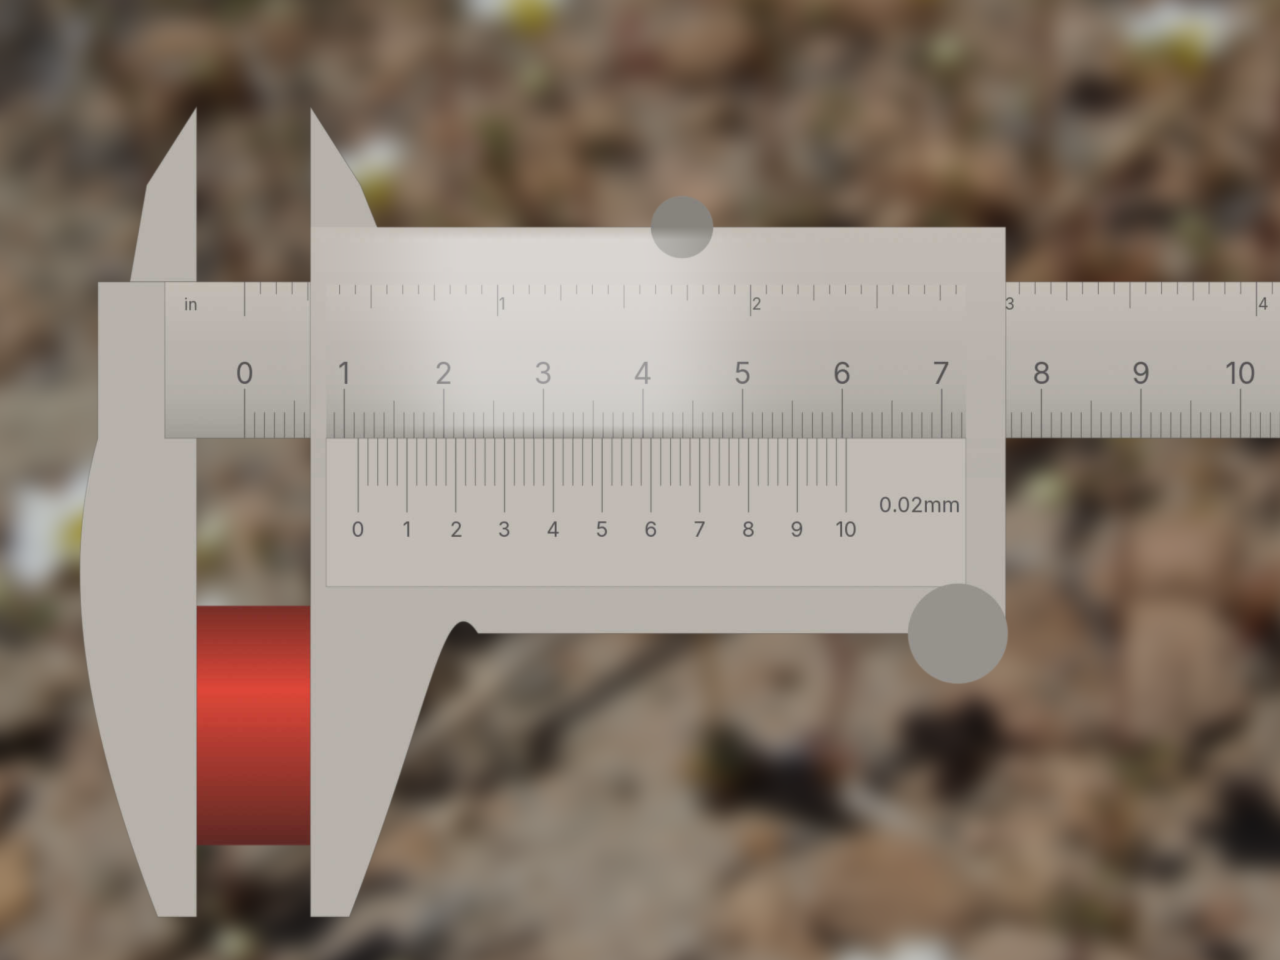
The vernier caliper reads 11.4 mm
